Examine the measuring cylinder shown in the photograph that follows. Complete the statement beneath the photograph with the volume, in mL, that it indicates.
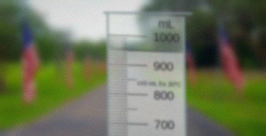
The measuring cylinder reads 950 mL
